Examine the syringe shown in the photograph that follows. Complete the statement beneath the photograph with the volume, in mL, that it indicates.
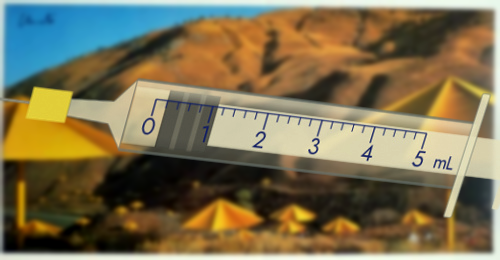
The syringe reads 0.2 mL
